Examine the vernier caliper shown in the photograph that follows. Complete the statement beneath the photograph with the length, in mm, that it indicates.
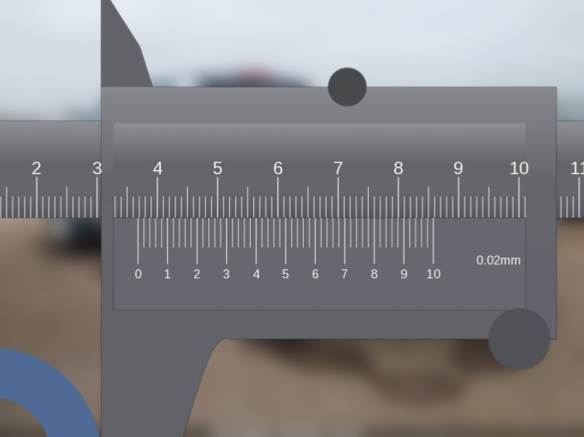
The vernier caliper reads 36.8 mm
